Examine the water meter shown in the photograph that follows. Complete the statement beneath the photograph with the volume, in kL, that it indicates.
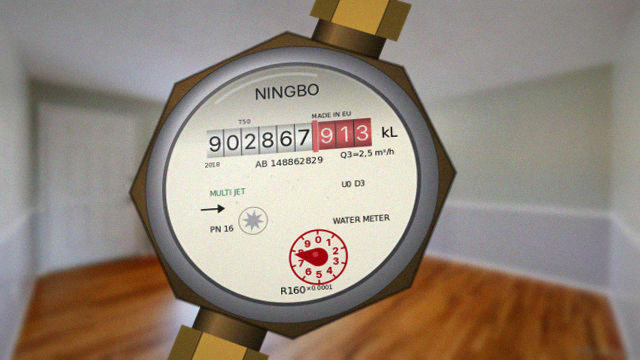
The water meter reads 902867.9137 kL
